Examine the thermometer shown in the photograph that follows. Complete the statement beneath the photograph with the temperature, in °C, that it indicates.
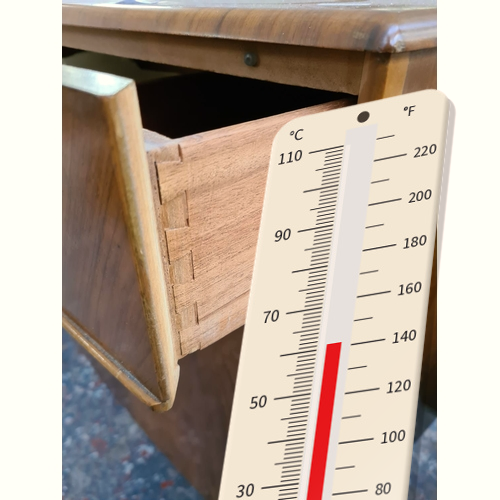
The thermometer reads 61 °C
